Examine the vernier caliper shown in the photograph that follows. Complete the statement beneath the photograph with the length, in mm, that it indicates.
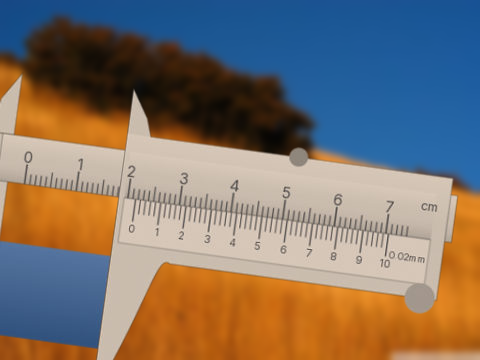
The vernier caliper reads 21.5 mm
